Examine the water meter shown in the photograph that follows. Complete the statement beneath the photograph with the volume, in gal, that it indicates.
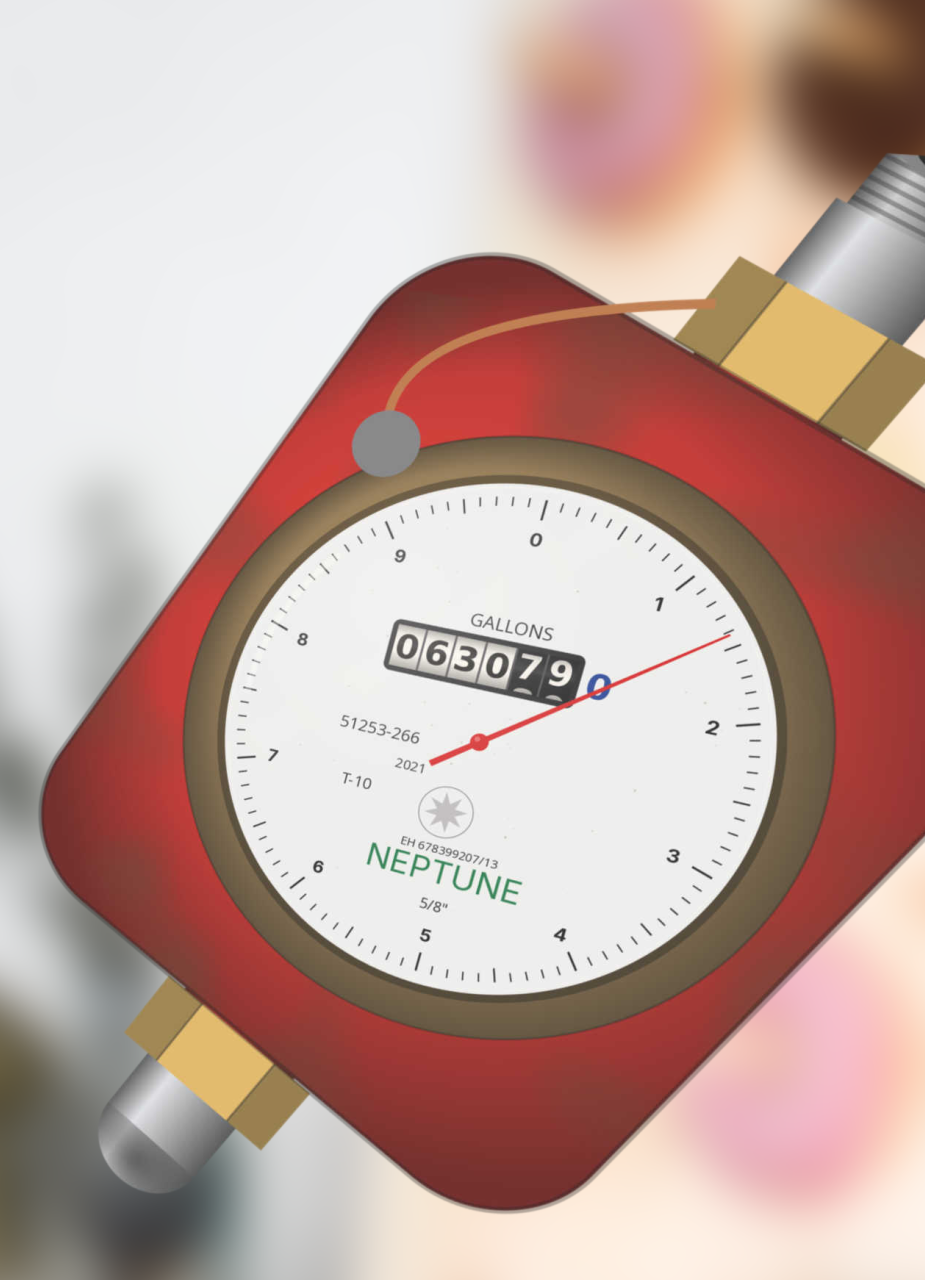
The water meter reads 630791.4 gal
